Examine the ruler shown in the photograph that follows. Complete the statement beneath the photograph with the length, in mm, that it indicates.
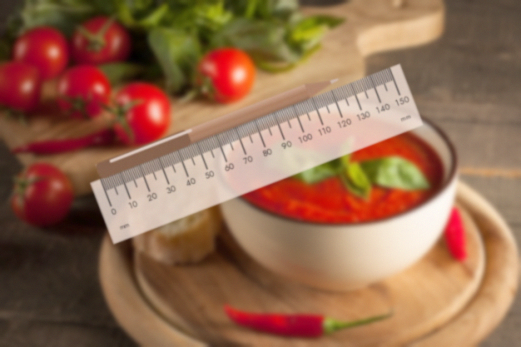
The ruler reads 125 mm
